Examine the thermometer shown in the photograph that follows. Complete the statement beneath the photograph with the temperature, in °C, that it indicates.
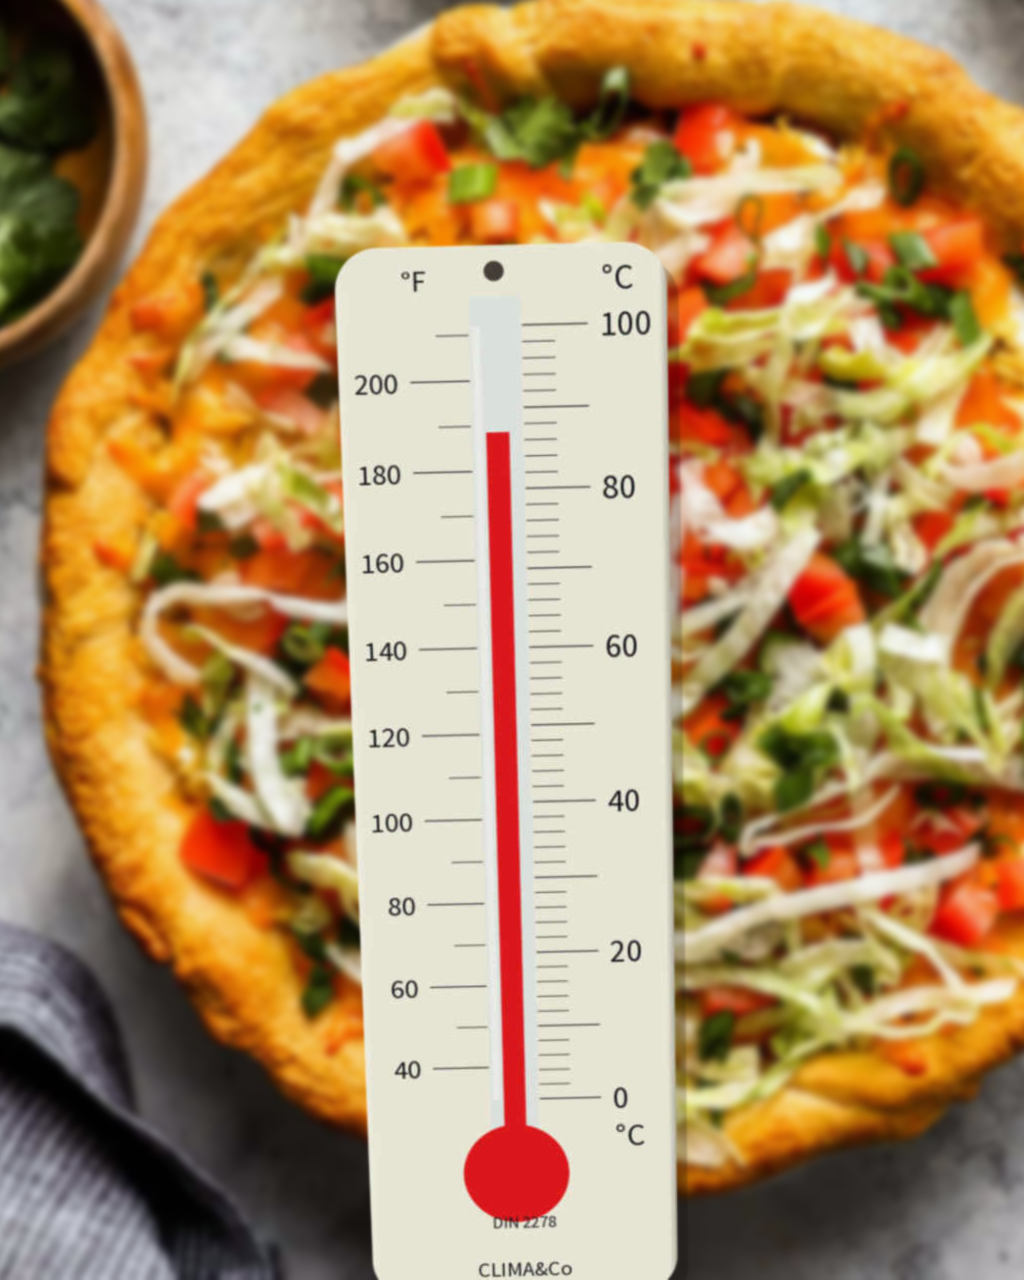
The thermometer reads 87 °C
